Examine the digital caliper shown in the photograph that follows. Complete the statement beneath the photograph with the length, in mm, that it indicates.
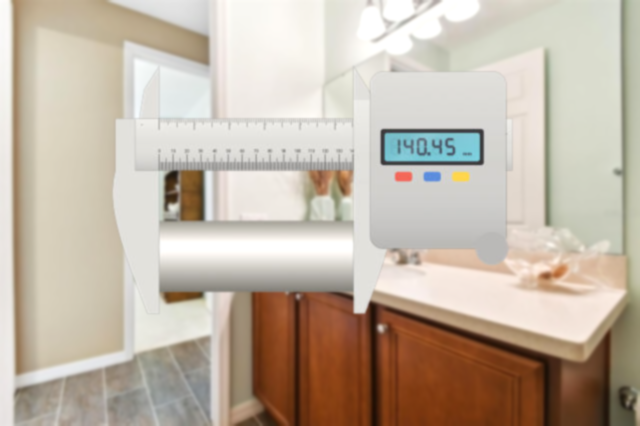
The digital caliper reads 140.45 mm
